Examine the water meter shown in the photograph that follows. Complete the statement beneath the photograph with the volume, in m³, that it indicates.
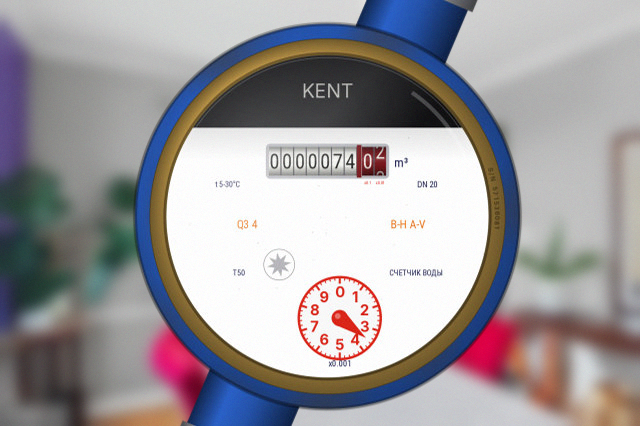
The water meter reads 74.023 m³
